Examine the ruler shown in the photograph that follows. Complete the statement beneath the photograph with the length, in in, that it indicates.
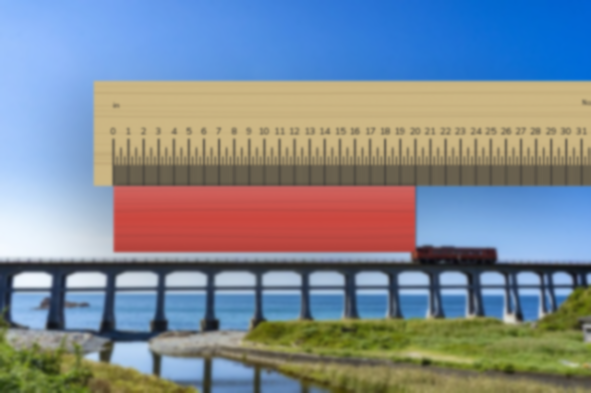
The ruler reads 20 in
